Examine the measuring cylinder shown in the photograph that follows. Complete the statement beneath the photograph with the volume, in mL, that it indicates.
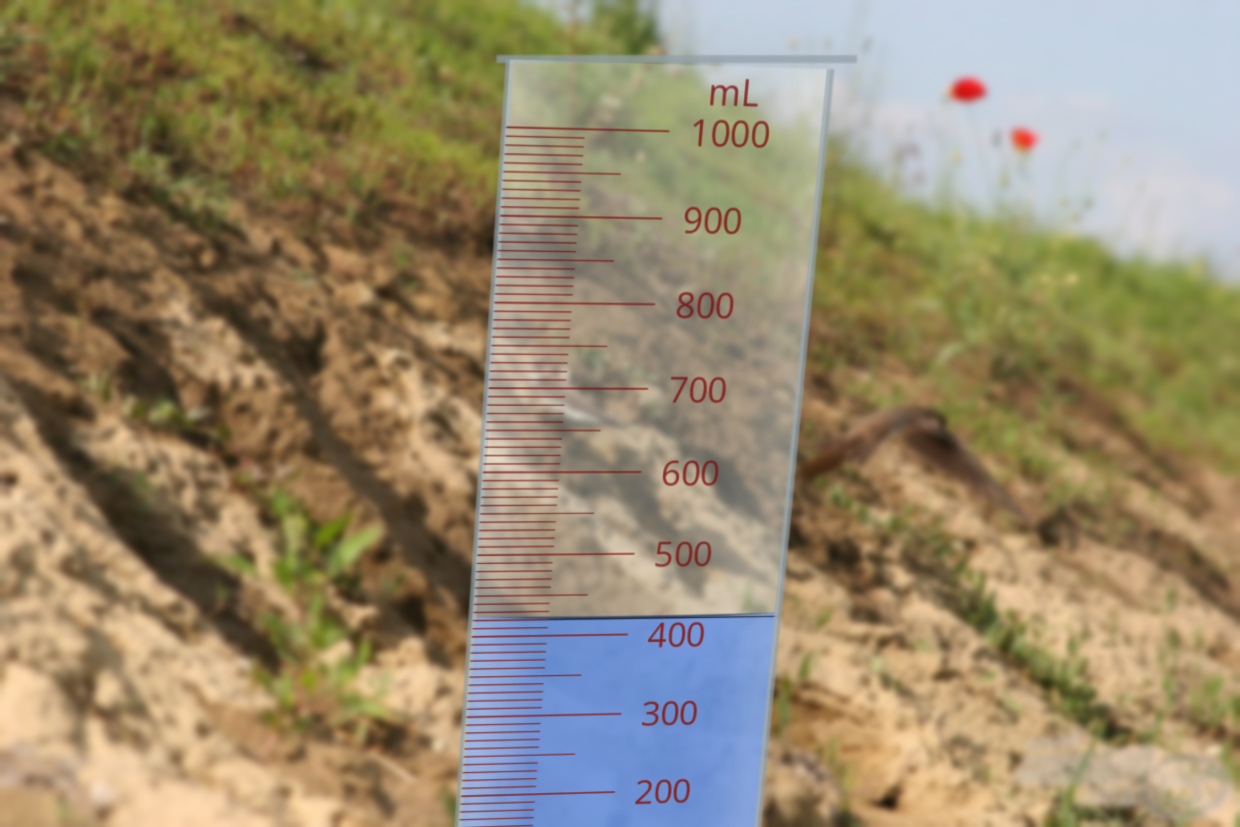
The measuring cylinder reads 420 mL
